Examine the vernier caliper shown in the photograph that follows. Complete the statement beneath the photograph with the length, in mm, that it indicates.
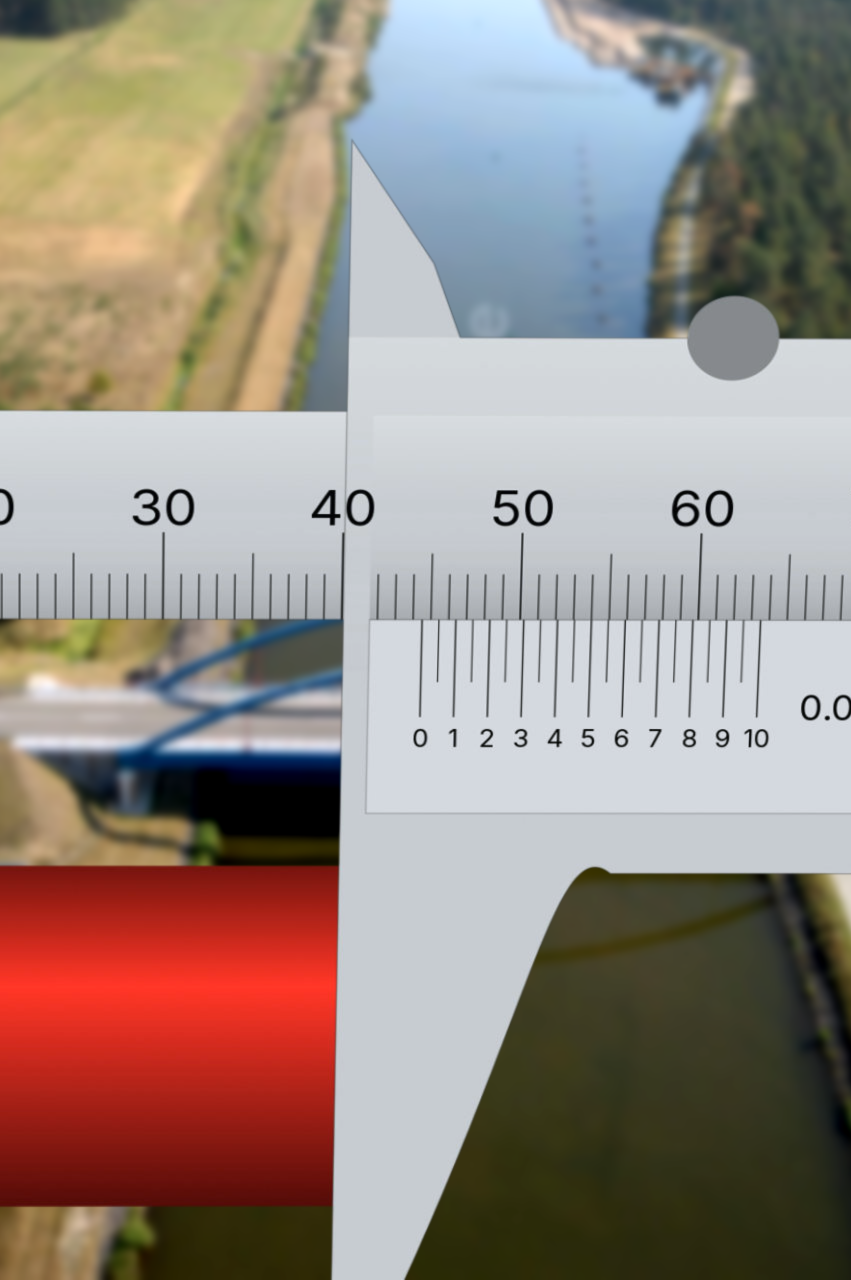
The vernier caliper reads 44.5 mm
